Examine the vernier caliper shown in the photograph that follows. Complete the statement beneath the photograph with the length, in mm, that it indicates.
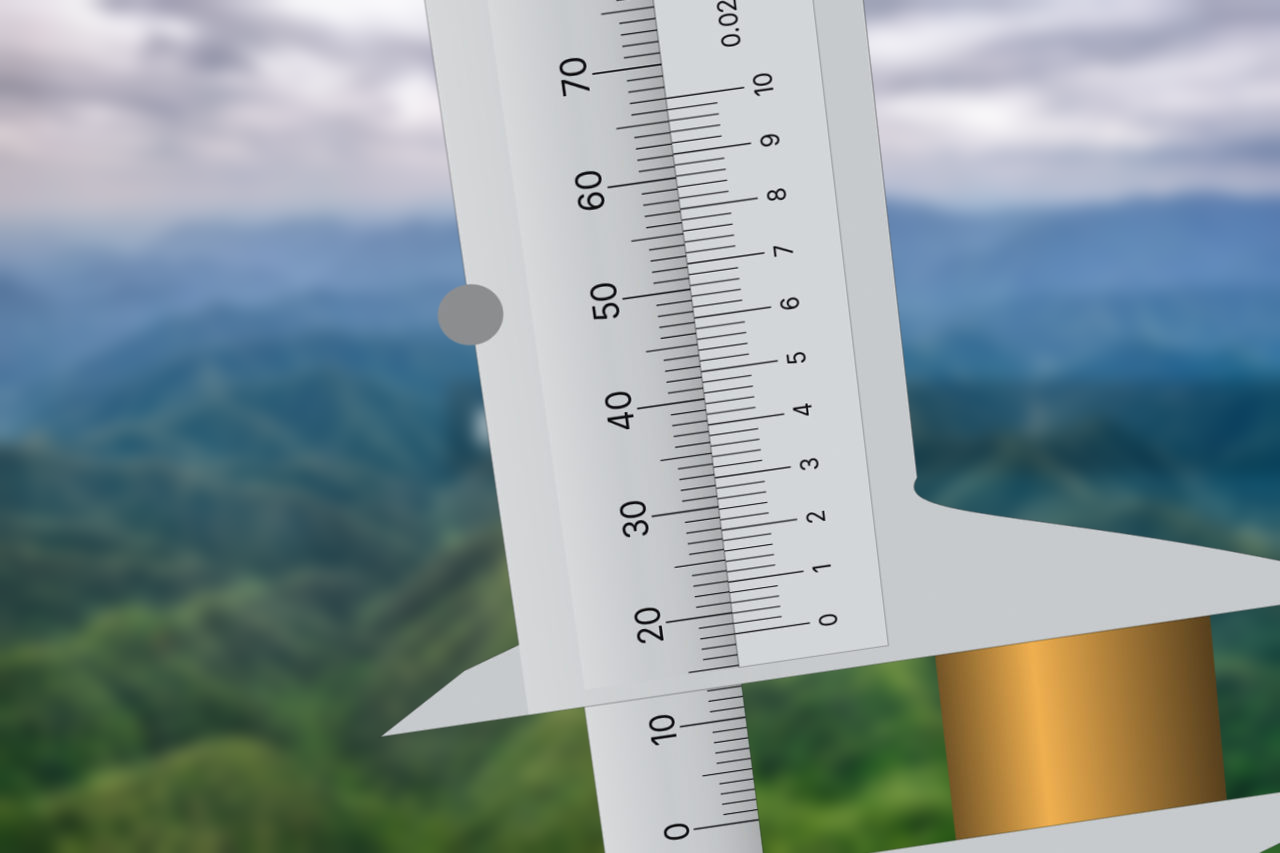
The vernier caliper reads 18.0 mm
